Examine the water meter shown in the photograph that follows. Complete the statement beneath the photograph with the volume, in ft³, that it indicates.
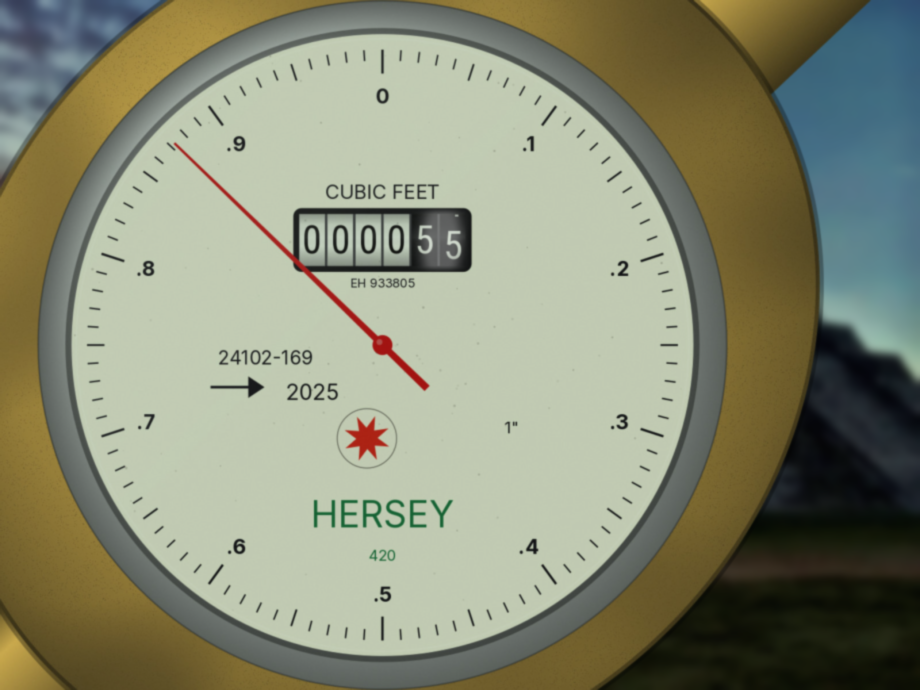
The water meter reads 54.87 ft³
